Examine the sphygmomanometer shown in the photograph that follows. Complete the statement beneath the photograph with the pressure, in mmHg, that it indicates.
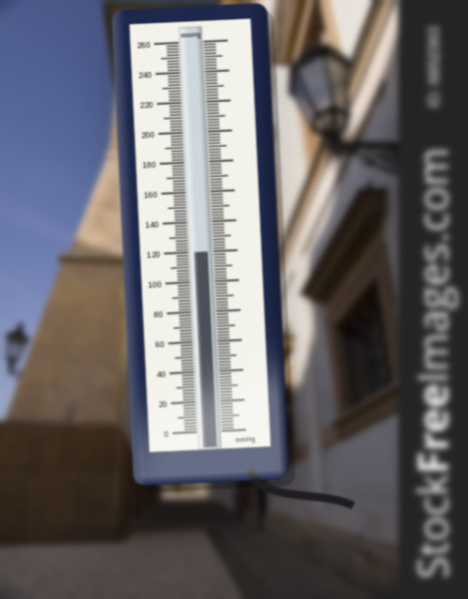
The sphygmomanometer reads 120 mmHg
